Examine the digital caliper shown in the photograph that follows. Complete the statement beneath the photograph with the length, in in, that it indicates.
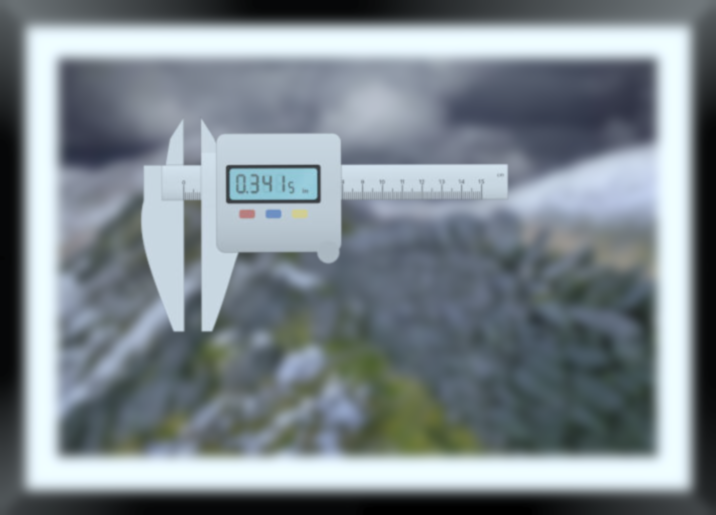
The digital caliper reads 0.3415 in
